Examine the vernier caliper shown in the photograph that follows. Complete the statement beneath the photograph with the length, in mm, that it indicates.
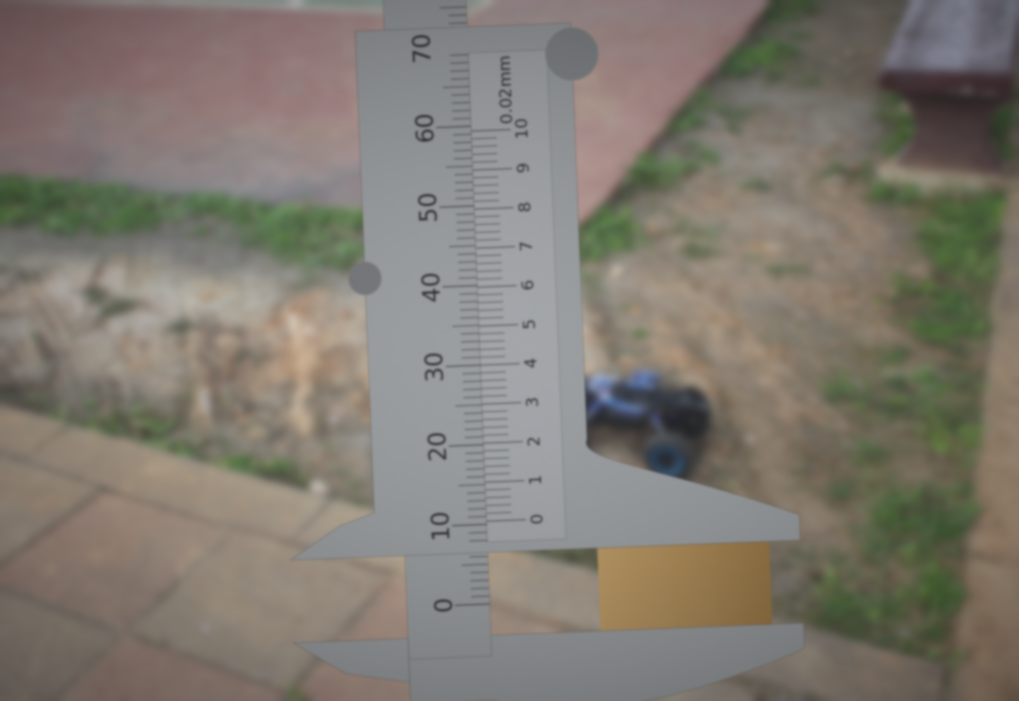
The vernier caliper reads 10.4 mm
